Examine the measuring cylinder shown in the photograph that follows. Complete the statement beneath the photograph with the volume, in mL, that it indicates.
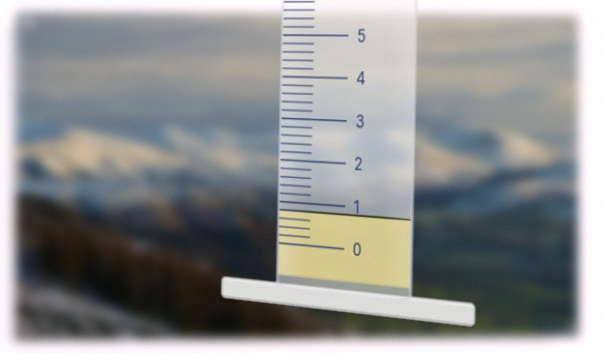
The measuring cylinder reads 0.8 mL
